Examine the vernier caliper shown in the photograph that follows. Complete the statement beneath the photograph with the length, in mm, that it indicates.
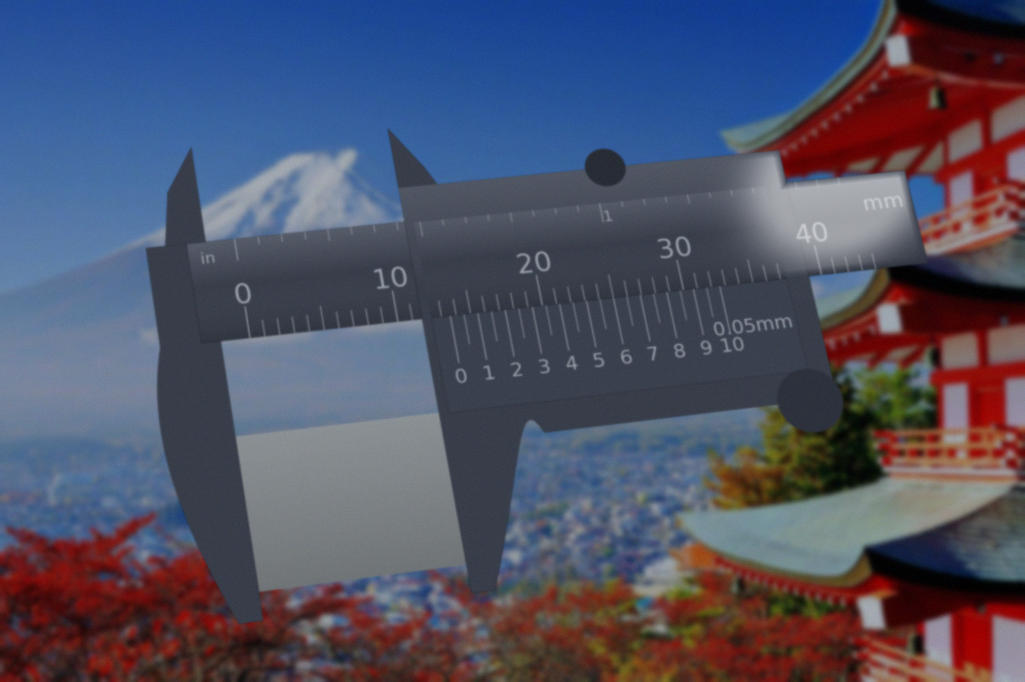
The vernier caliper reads 13.6 mm
